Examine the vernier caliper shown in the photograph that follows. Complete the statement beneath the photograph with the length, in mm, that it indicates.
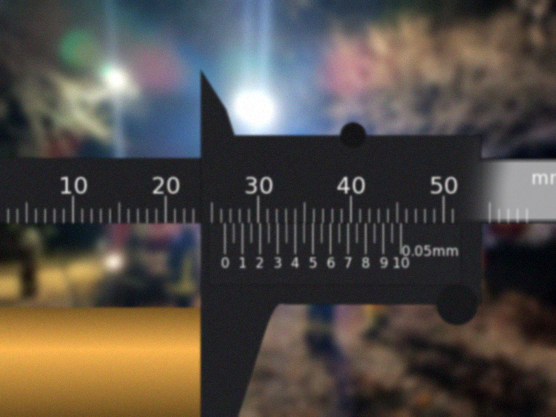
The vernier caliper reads 26.4 mm
